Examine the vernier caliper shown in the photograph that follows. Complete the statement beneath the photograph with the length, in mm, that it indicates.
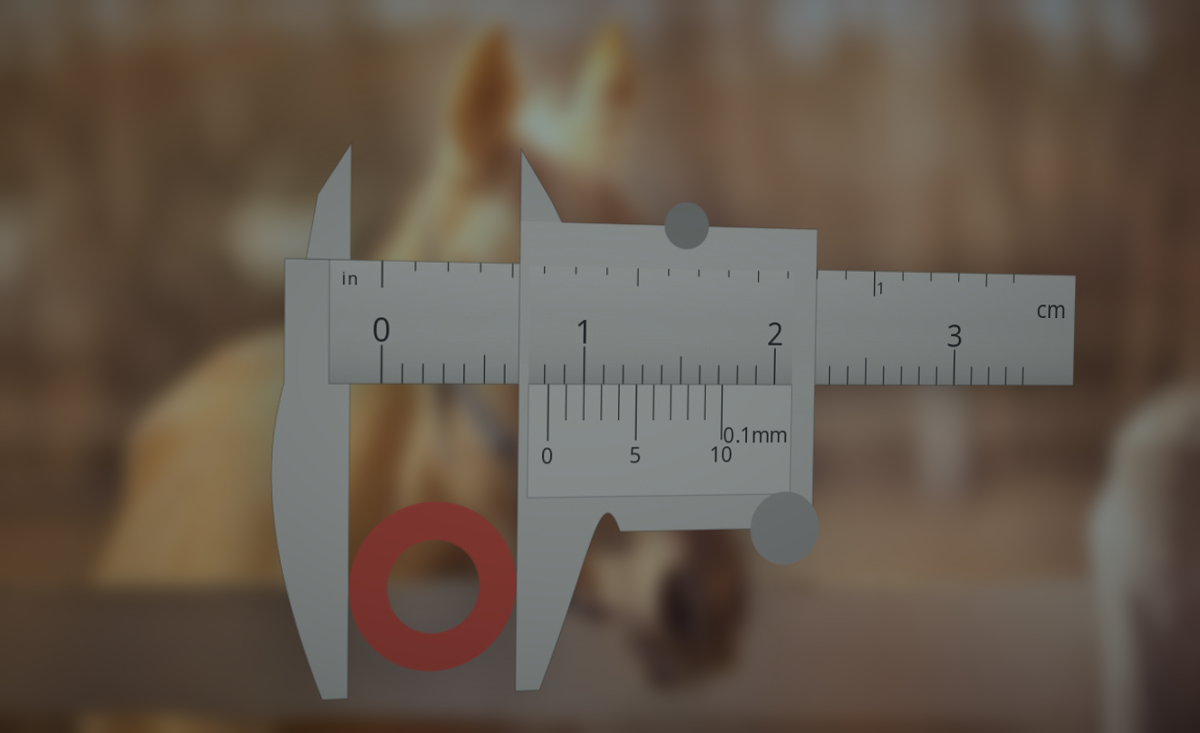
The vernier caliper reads 8.2 mm
